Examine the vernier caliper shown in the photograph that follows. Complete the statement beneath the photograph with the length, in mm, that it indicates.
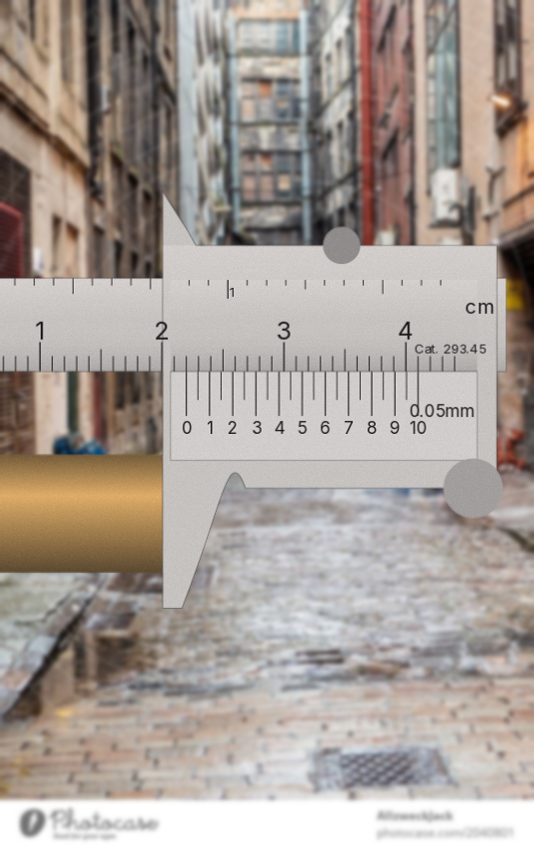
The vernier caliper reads 22.0 mm
